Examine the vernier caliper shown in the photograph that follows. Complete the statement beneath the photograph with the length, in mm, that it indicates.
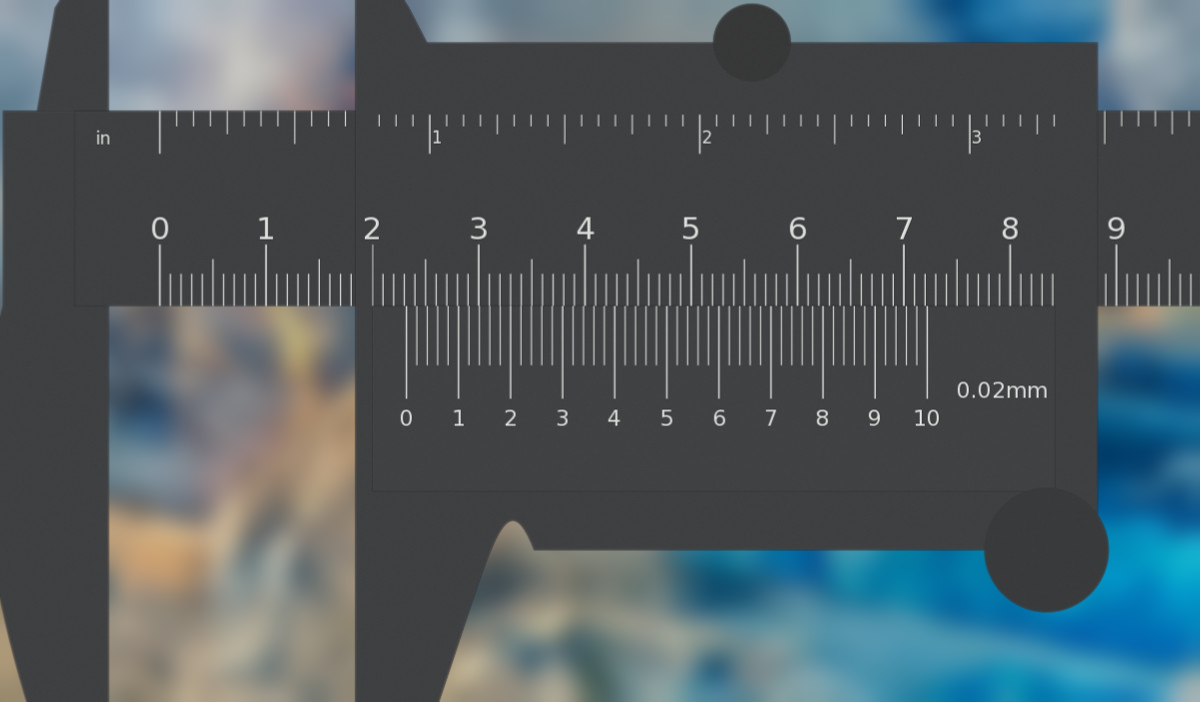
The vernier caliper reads 23.2 mm
